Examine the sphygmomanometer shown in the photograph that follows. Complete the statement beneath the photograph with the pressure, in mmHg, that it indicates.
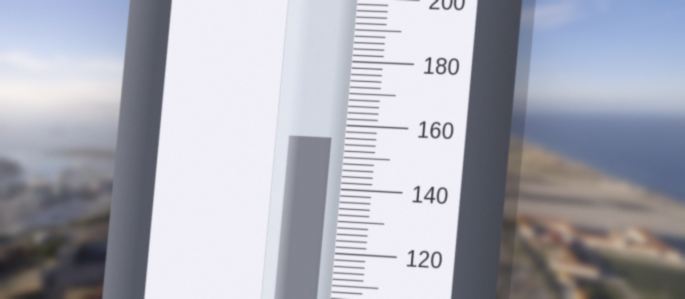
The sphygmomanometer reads 156 mmHg
